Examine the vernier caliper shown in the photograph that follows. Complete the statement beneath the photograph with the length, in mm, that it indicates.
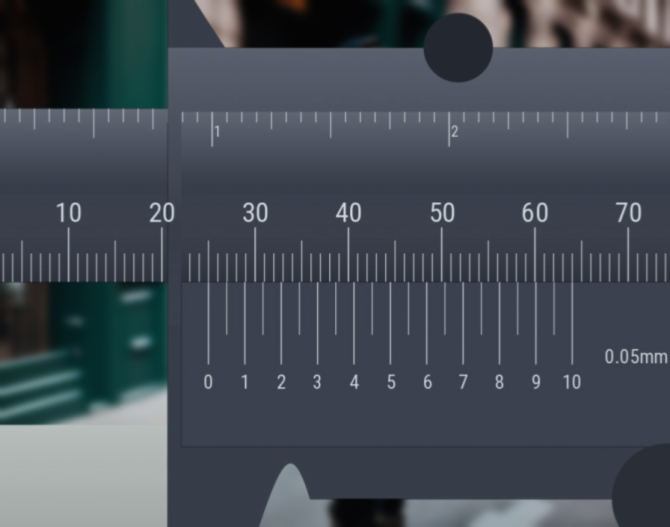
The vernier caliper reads 25.0 mm
